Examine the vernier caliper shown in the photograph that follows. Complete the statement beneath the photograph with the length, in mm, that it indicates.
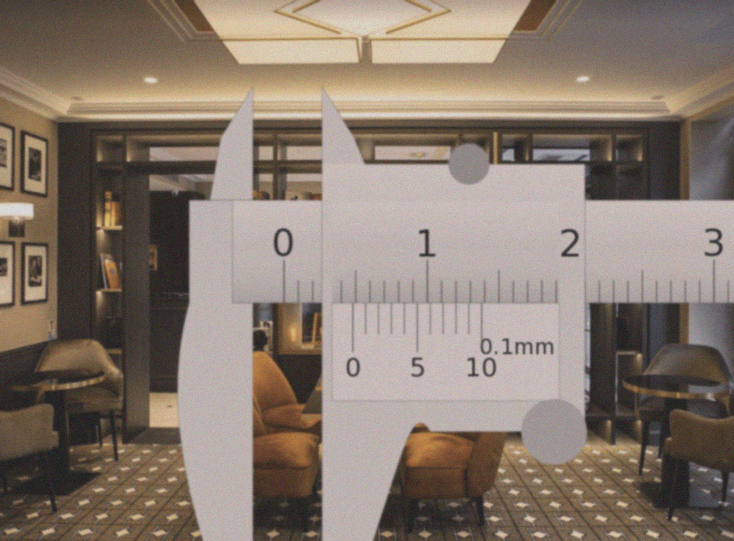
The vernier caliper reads 4.8 mm
